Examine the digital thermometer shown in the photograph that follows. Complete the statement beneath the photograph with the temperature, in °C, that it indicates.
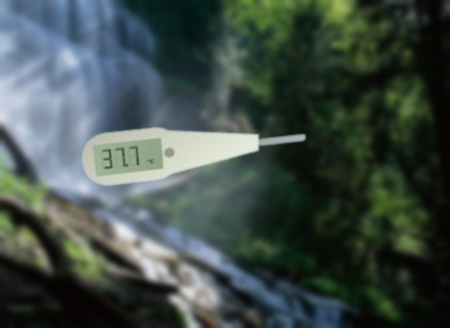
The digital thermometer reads 37.7 °C
